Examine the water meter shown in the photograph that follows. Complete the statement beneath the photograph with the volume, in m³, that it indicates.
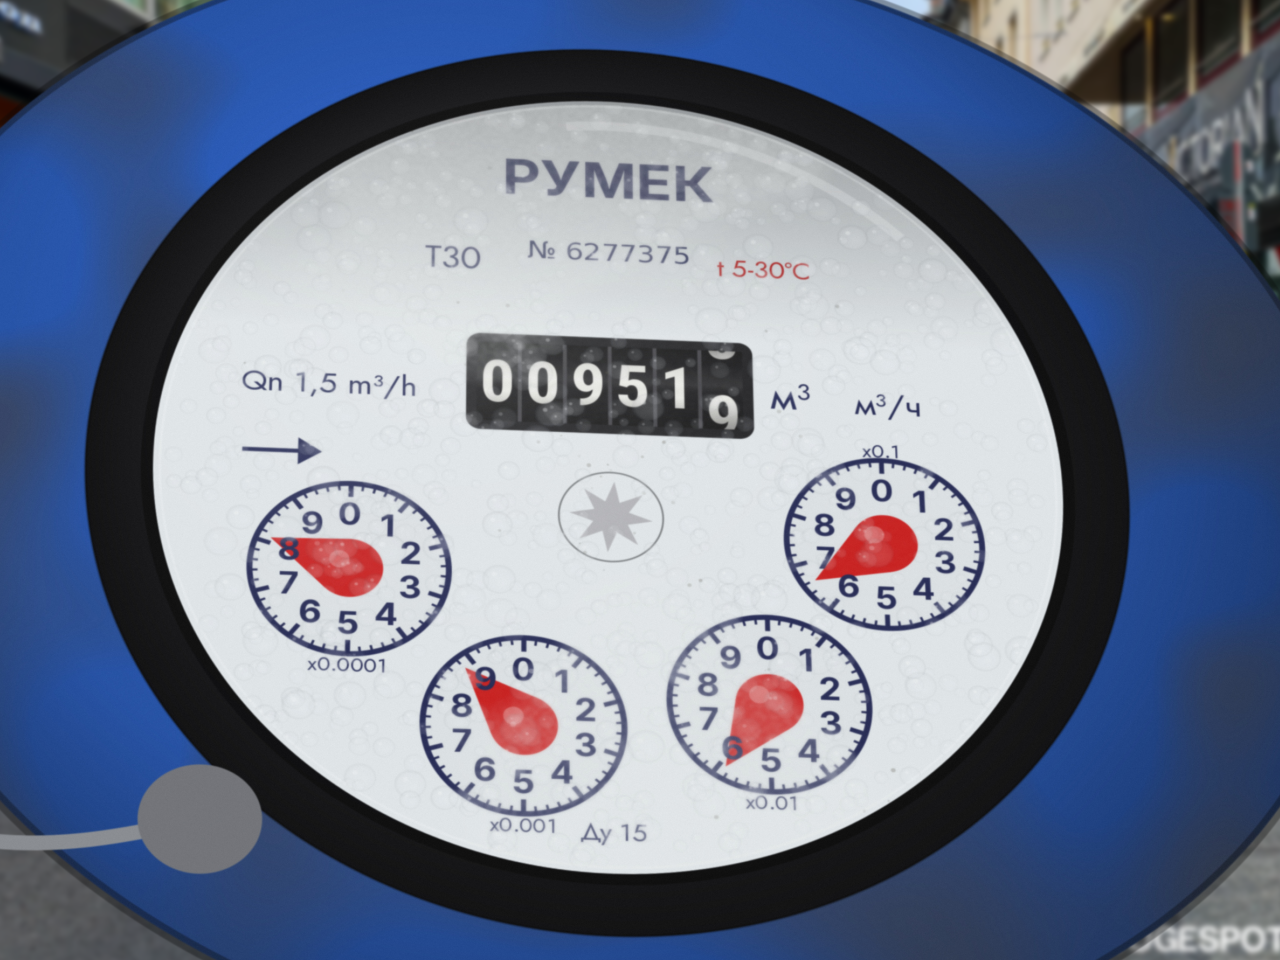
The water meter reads 9518.6588 m³
